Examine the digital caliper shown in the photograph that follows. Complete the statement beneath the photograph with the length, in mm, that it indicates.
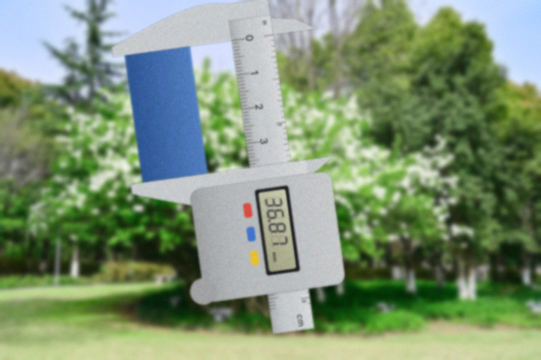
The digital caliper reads 36.87 mm
